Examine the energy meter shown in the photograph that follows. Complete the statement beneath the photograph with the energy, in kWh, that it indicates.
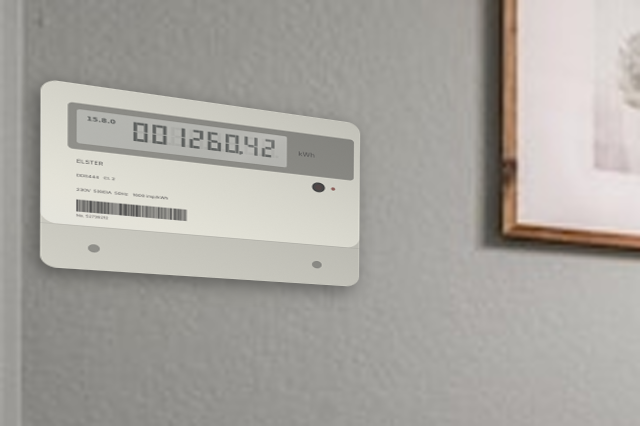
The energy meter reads 1260.42 kWh
